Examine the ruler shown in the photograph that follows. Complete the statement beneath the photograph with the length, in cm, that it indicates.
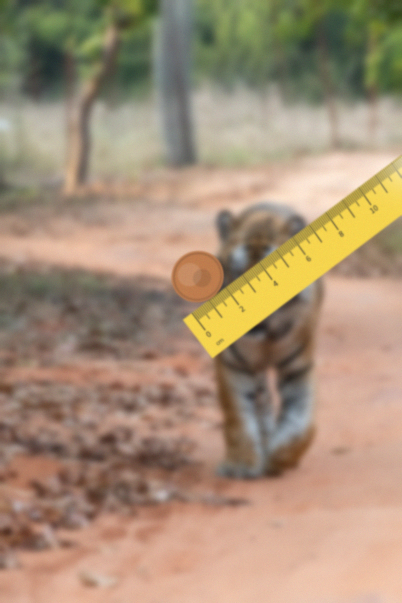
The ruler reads 2.5 cm
